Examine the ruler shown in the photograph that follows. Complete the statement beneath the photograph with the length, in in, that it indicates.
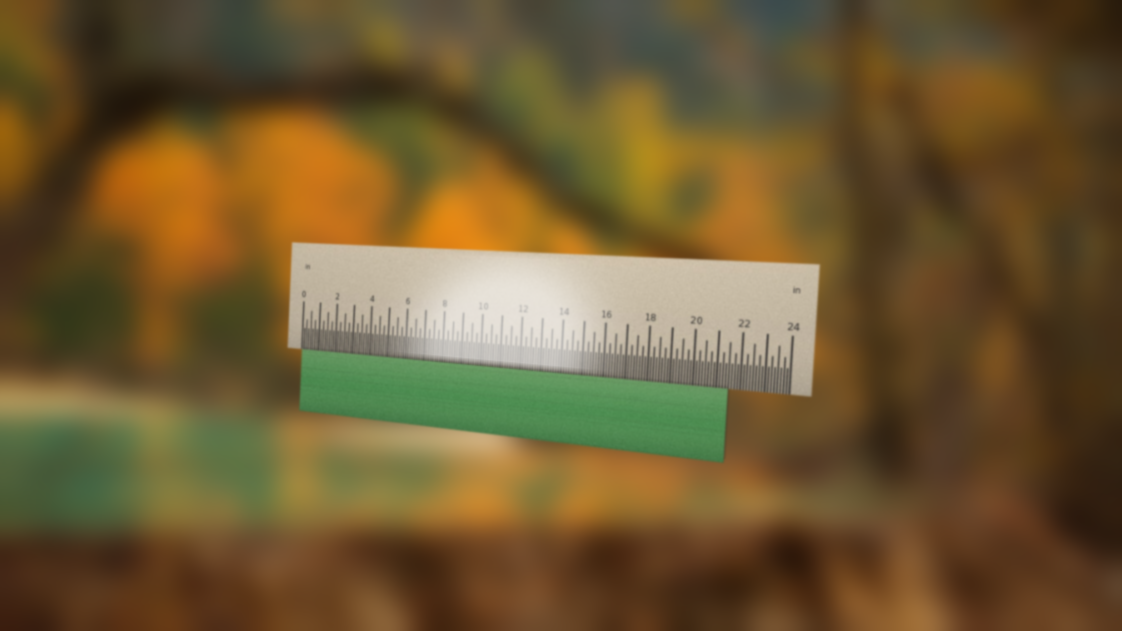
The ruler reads 21.5 in
